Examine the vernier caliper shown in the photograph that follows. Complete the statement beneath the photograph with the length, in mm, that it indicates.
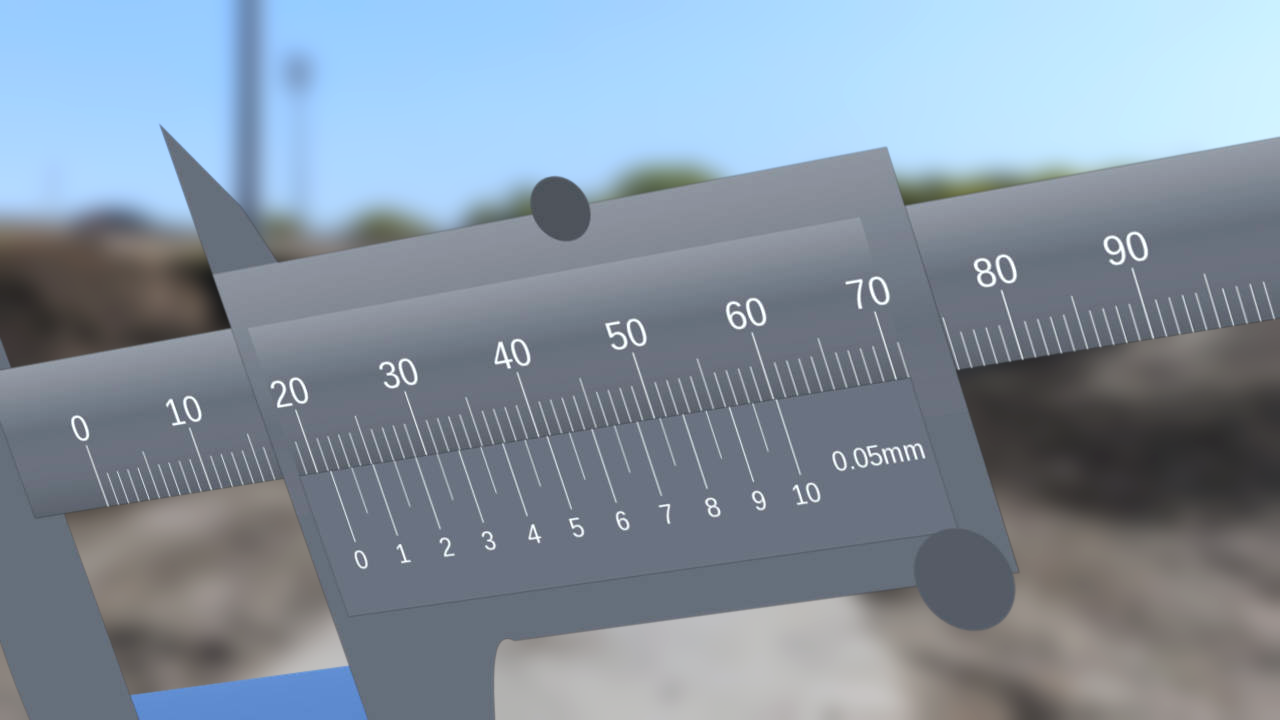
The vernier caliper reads 21.2 mm
